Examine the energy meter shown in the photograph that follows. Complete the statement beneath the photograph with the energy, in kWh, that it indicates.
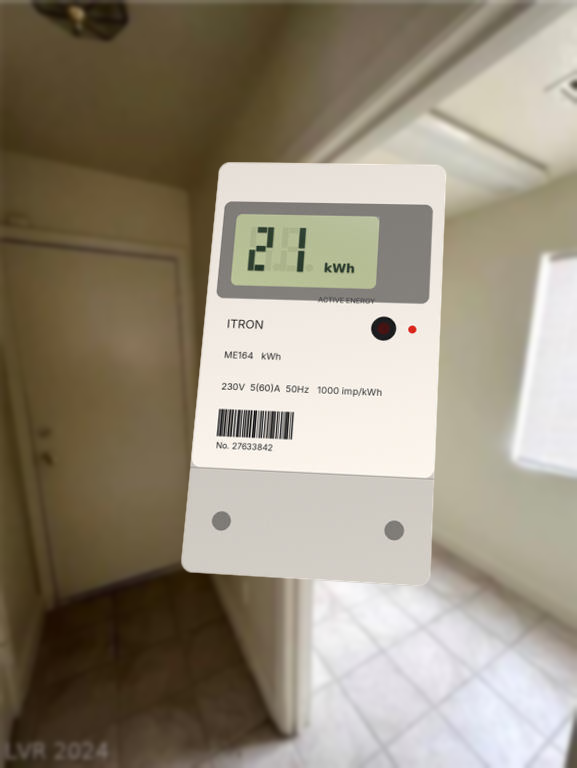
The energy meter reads 21 kWh
